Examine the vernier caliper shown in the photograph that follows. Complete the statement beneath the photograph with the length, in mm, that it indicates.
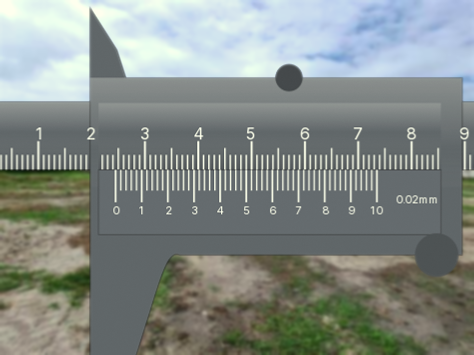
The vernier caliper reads 24.5 mm
